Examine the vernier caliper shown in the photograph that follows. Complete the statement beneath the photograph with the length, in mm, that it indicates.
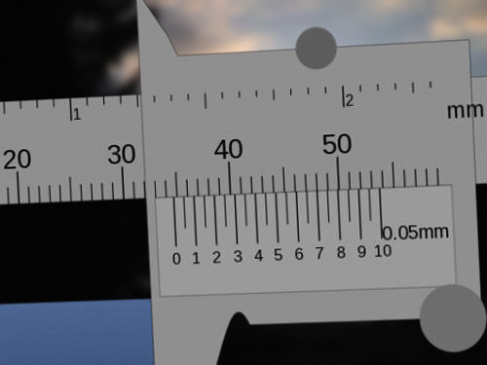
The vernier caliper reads 34.7 mm
